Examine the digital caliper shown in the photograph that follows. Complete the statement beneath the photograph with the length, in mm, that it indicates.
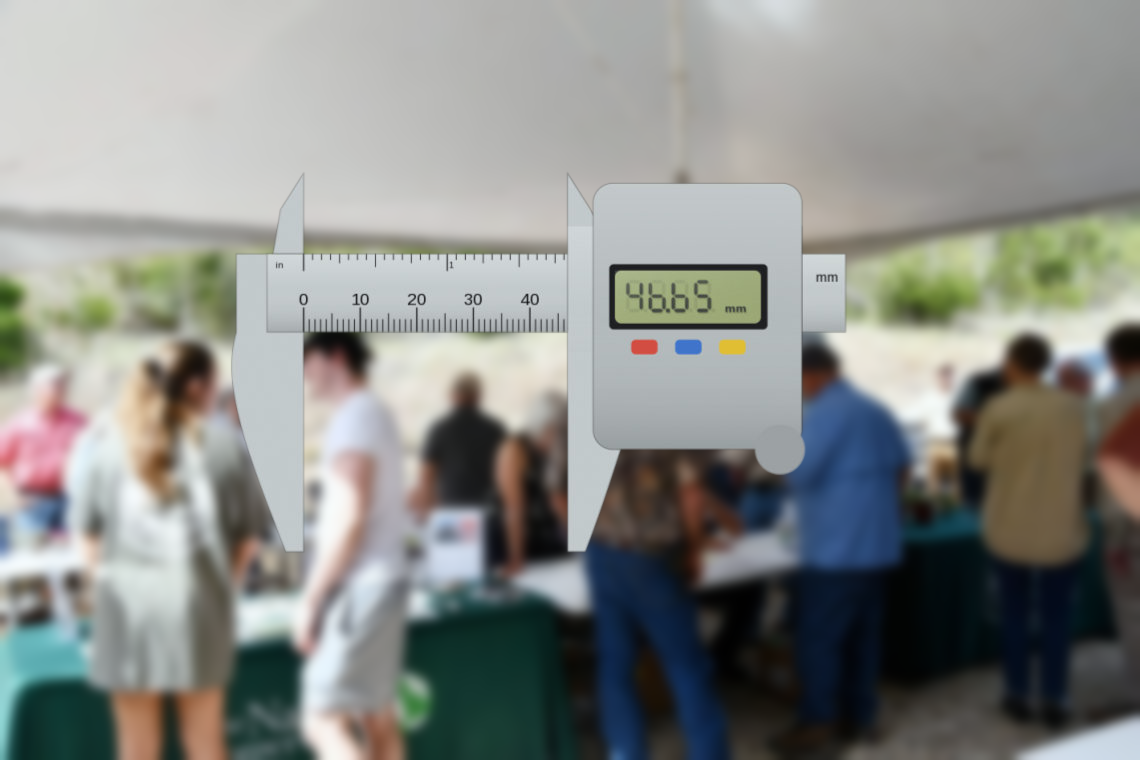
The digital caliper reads 46.65 mm
